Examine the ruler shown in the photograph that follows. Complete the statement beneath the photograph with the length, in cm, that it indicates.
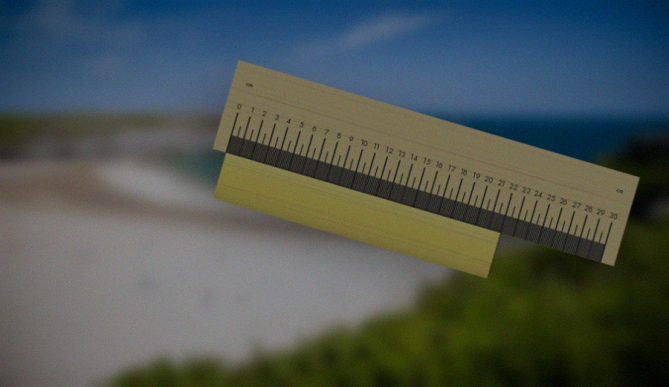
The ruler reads 22 cm
